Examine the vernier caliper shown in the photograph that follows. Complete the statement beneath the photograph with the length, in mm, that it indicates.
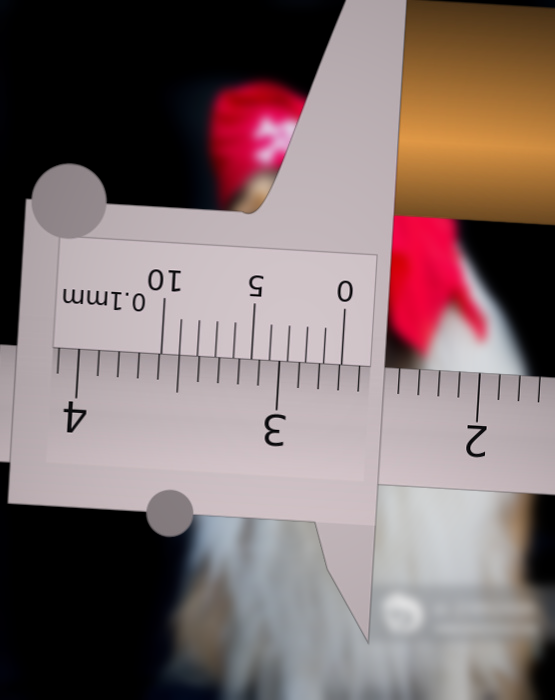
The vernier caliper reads 26.9 mm
